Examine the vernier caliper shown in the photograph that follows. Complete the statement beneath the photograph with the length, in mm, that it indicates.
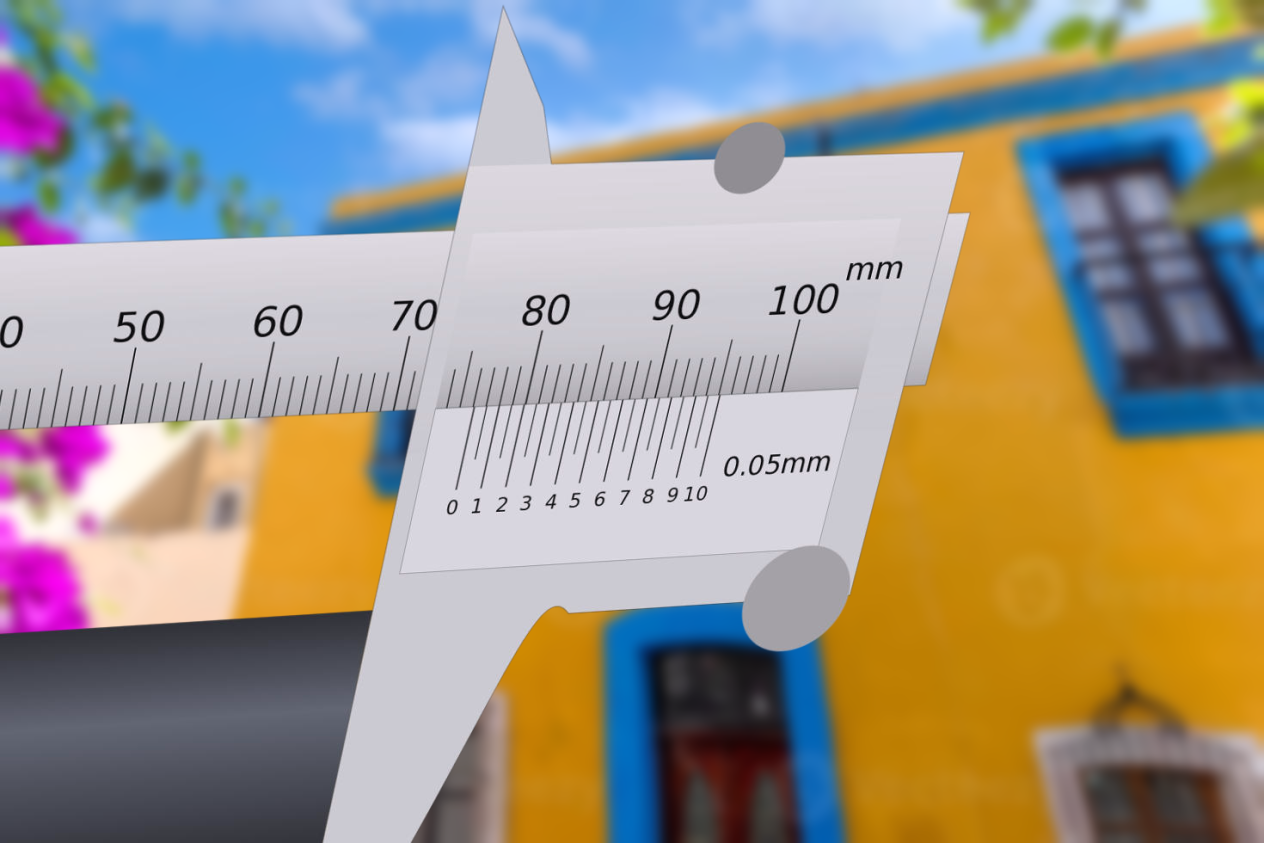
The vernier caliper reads 76.1 mm
